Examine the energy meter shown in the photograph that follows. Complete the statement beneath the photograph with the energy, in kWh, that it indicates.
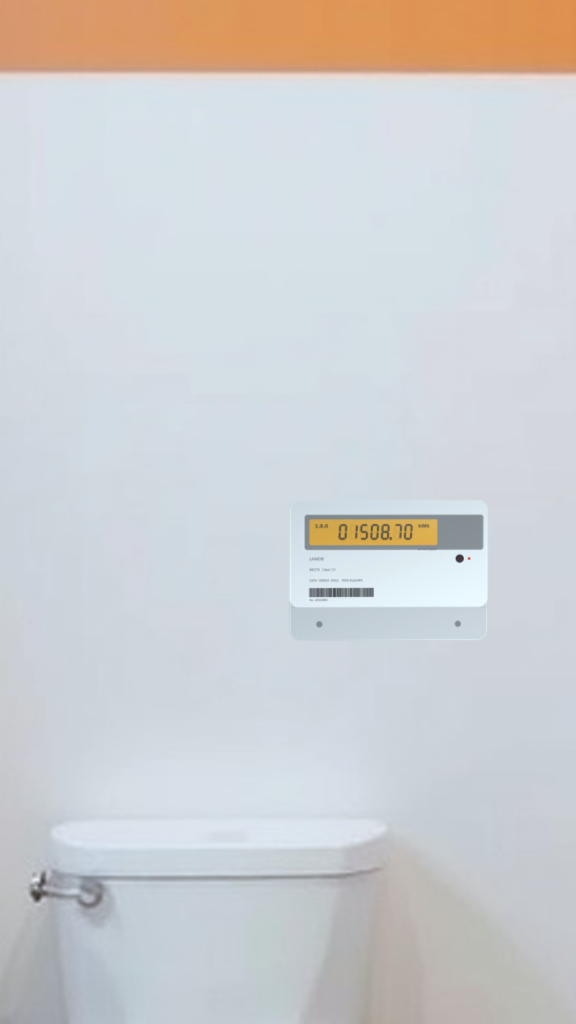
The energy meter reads 1508.70 kWh
